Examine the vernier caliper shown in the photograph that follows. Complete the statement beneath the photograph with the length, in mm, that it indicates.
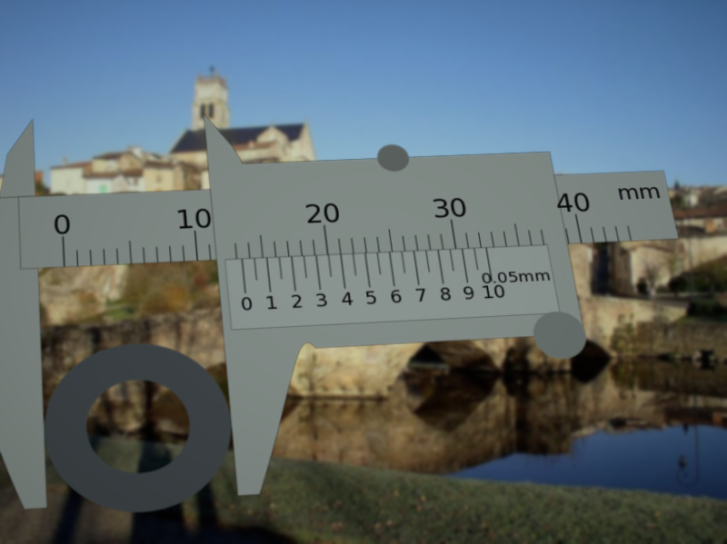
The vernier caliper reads 13.4 mm
